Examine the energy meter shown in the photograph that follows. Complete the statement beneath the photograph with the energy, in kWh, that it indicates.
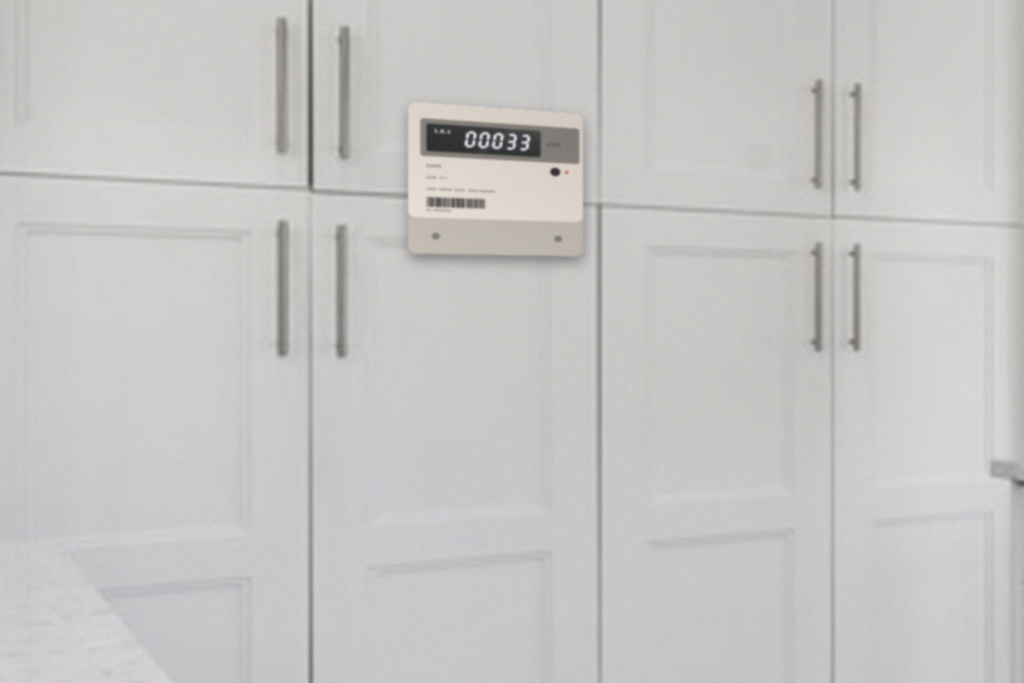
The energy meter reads 33 kWh
